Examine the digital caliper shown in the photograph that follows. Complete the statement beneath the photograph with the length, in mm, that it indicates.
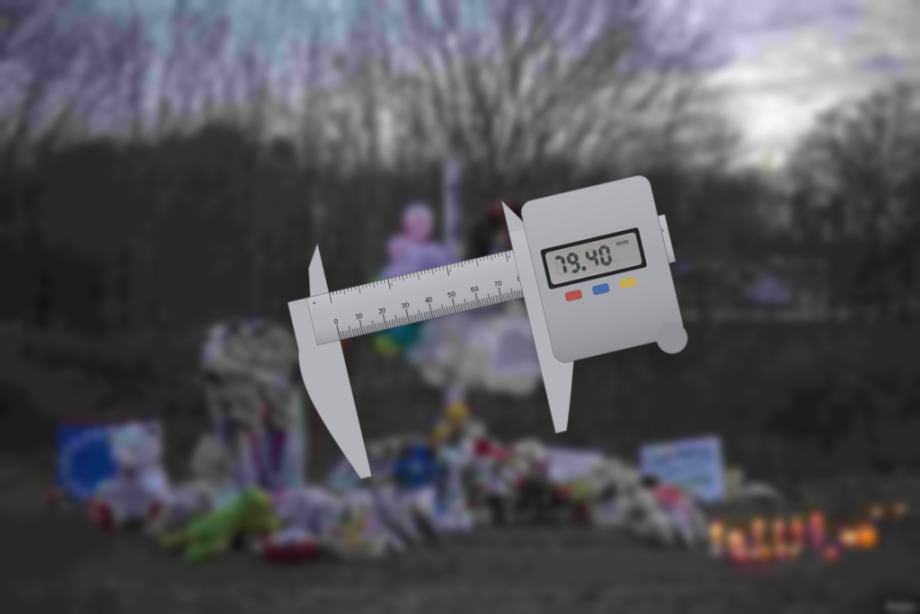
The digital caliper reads 79.40 mm
